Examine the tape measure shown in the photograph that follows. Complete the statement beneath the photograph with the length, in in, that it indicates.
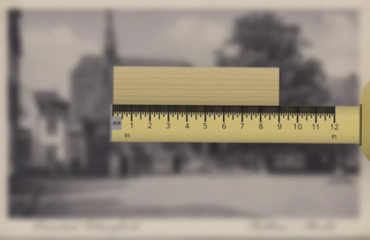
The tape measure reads 9 in
